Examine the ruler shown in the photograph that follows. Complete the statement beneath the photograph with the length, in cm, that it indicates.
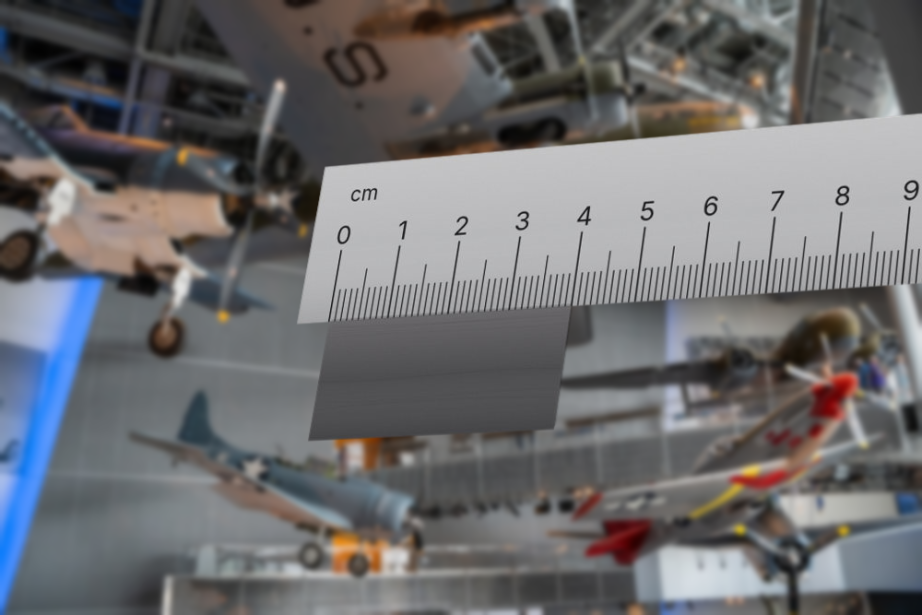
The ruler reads 4 cm
